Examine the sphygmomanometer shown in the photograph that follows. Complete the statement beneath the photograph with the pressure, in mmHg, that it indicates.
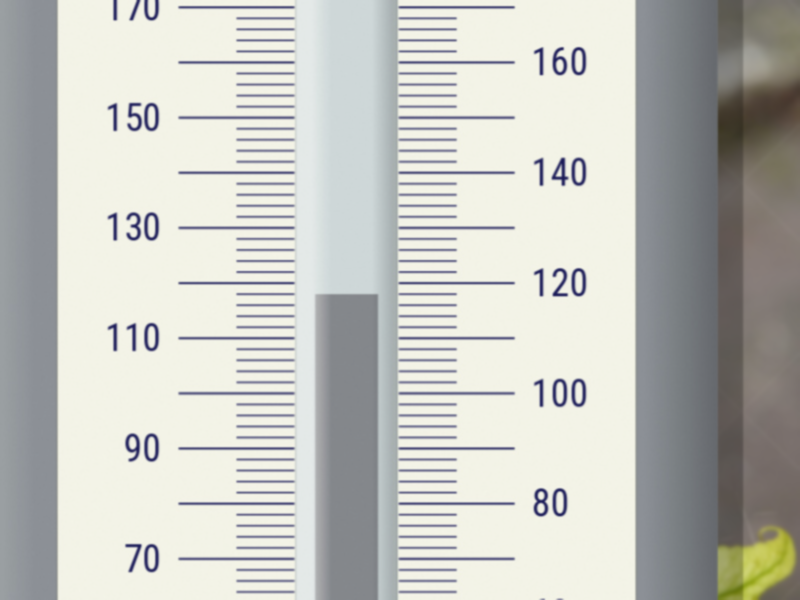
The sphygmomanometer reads 118 mmHg
